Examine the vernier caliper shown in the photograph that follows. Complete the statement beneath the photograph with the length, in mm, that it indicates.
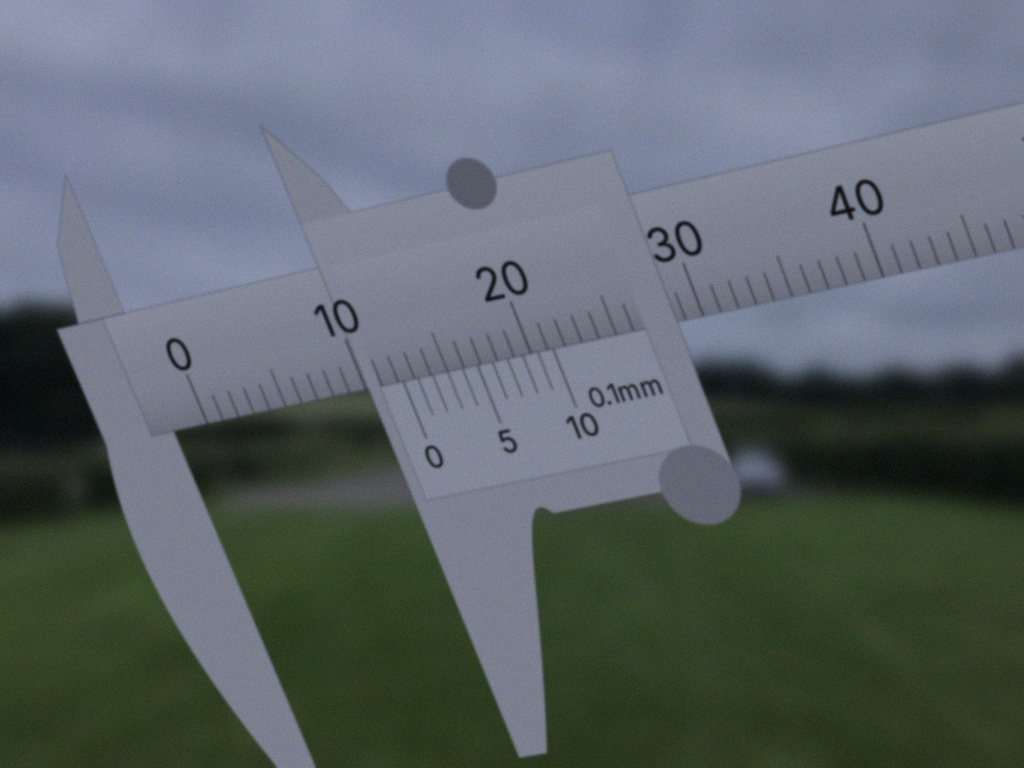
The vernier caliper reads 12.3 mm
